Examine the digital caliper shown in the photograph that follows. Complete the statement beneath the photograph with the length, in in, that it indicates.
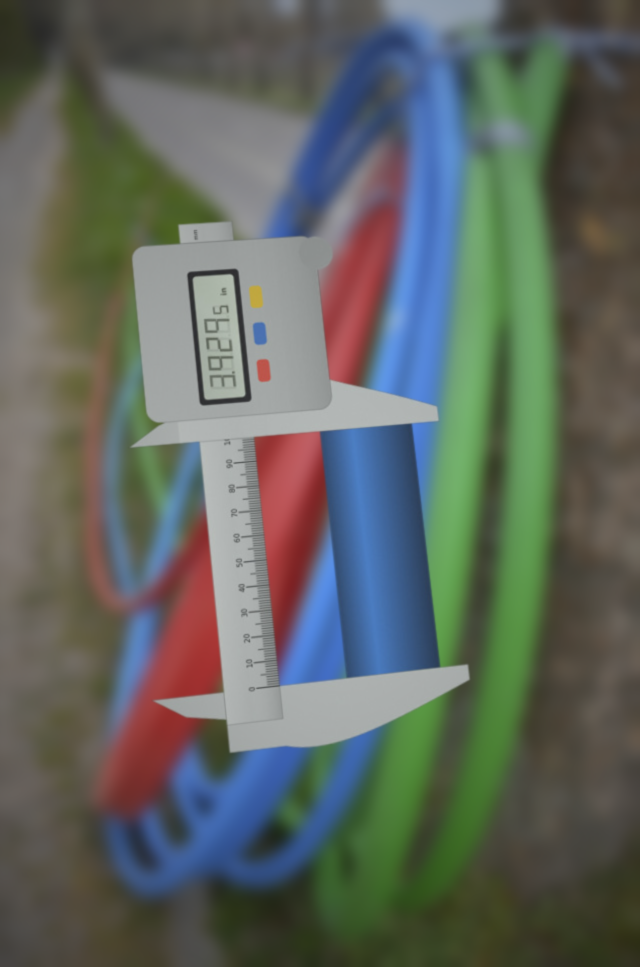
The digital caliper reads 3.9295 in
